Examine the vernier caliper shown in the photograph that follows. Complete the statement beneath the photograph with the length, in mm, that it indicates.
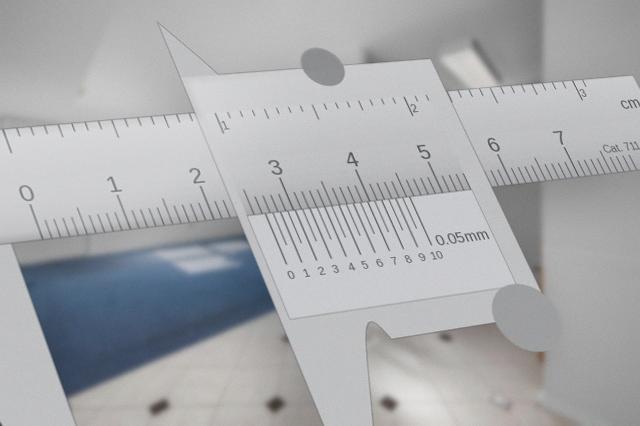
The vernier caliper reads 26.4 mm
